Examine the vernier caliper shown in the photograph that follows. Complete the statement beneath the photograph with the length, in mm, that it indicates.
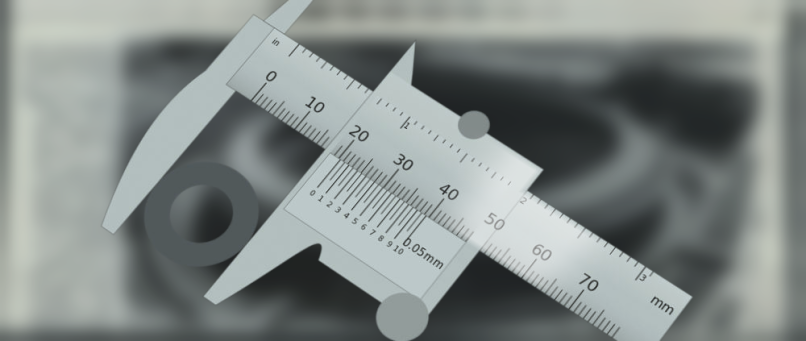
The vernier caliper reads 20.4 mm
